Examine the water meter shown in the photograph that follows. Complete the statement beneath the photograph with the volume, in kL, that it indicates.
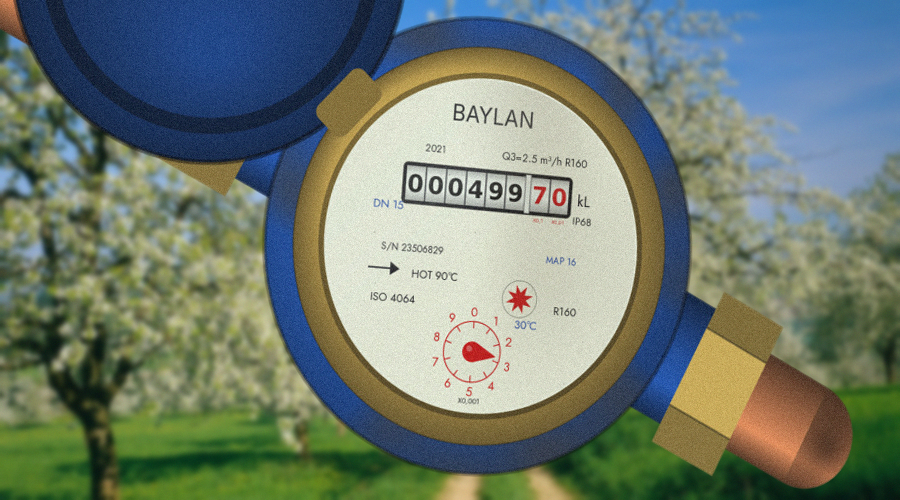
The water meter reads 499.702 kL
